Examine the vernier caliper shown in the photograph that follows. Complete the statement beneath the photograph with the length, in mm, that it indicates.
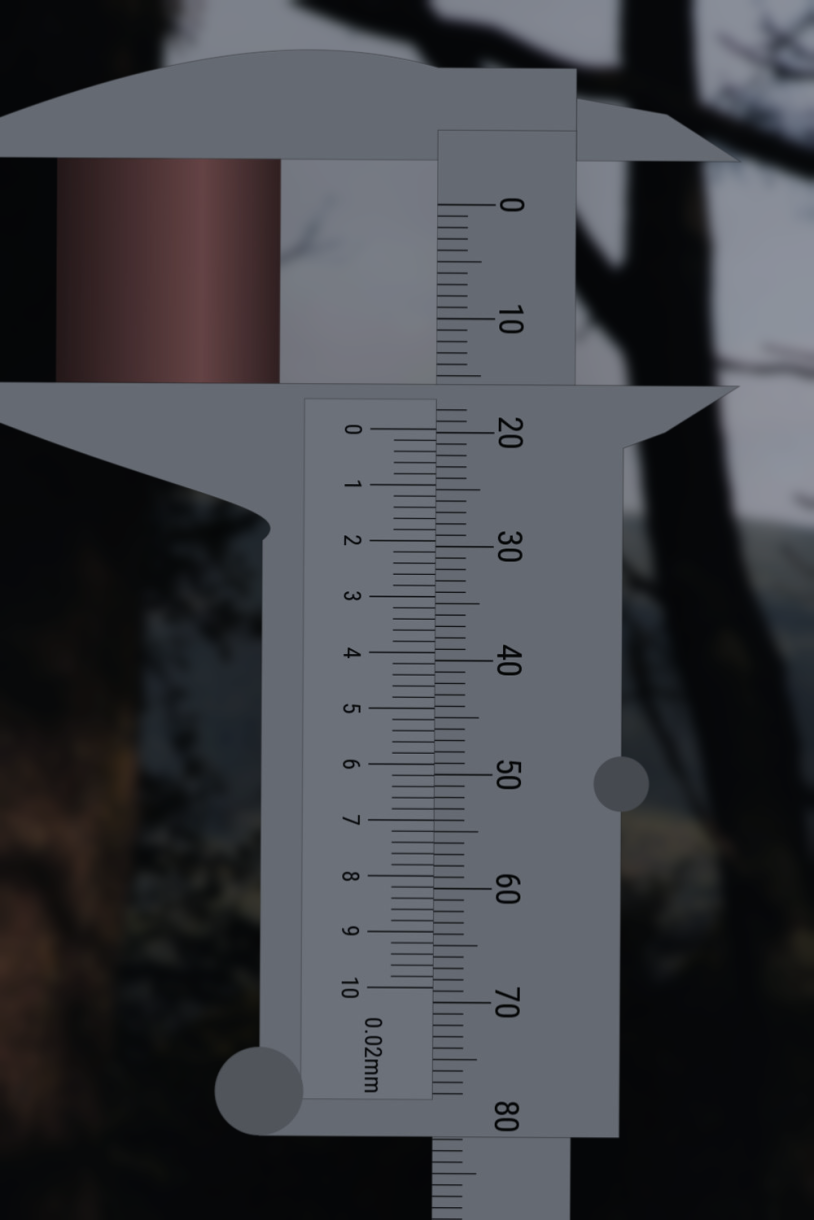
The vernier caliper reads 19.7 mm
